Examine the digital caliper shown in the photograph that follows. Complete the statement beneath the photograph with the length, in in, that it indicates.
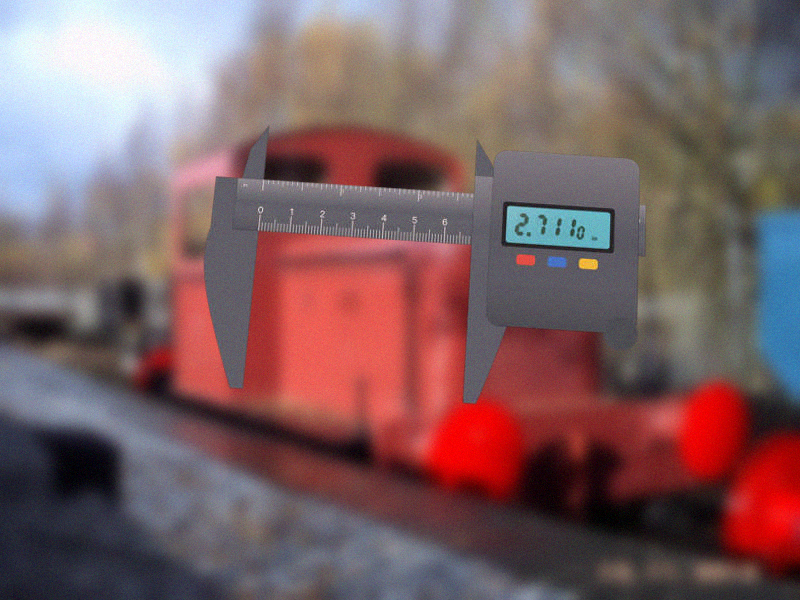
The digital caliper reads 2.7110 in
